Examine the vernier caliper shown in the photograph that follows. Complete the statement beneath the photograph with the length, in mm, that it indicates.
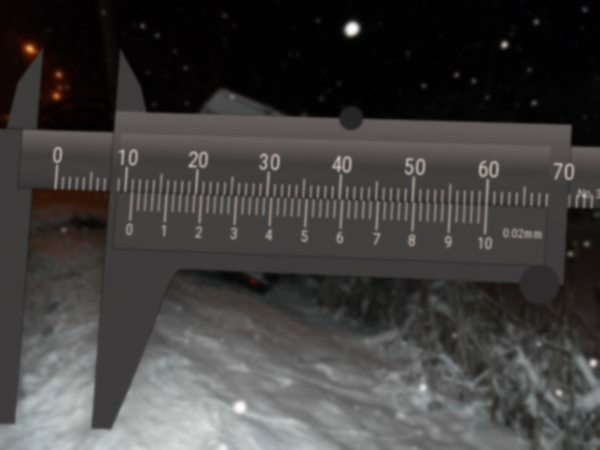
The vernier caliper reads 11.0 mm
